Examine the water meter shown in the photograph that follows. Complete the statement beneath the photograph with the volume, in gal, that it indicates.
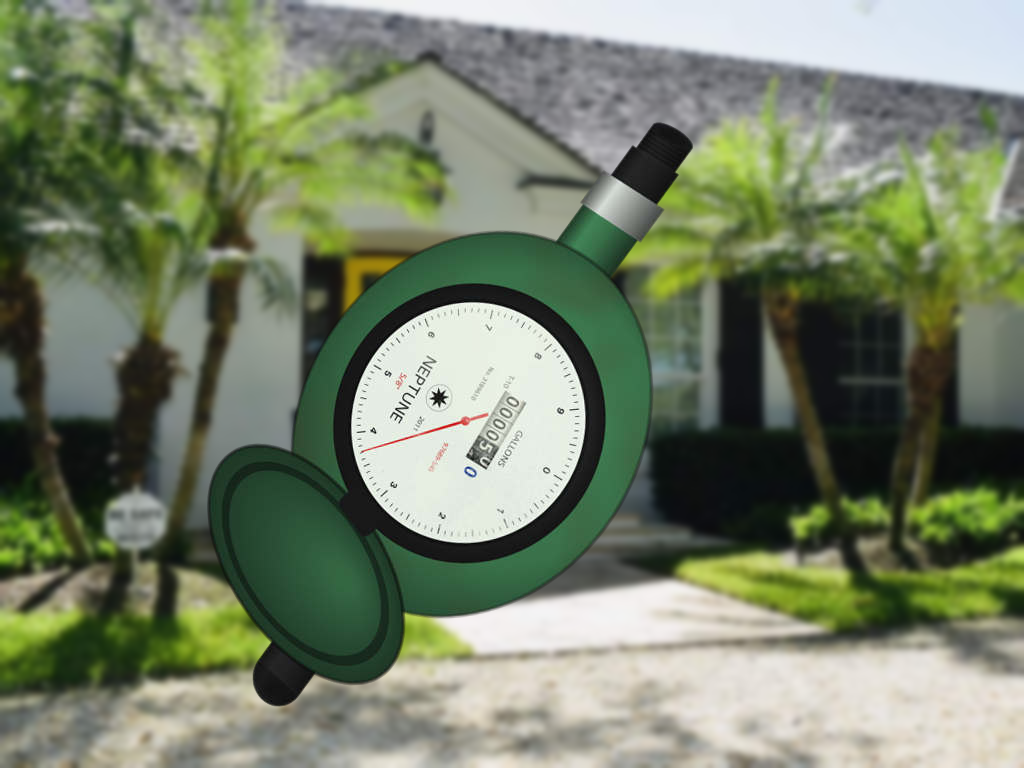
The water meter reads 503.7 gal
